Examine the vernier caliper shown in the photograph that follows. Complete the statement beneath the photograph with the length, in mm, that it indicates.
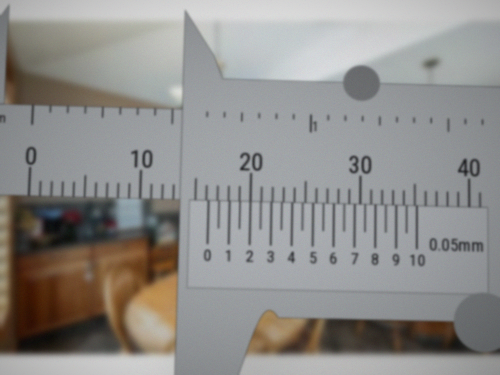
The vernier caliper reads 16.2 mm
